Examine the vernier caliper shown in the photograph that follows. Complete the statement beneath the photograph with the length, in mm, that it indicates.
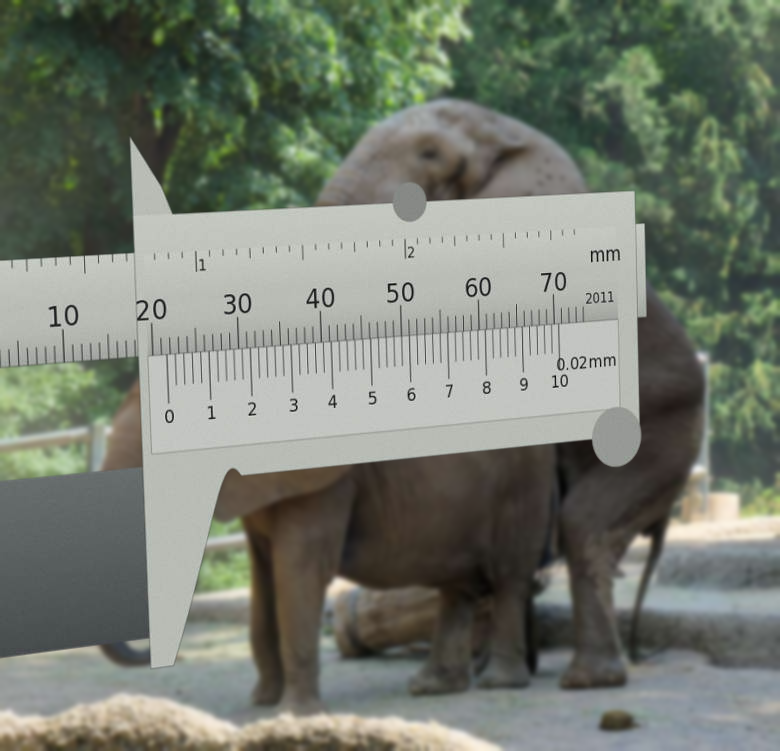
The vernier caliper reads 21.6 mm
